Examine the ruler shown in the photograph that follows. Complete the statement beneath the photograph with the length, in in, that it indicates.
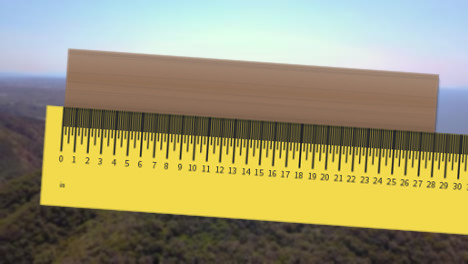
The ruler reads 28 in
